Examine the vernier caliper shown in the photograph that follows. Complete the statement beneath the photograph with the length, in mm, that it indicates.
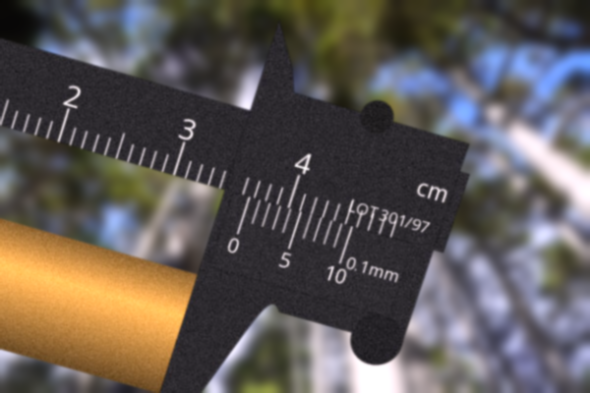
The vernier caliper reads 36.6 mm
